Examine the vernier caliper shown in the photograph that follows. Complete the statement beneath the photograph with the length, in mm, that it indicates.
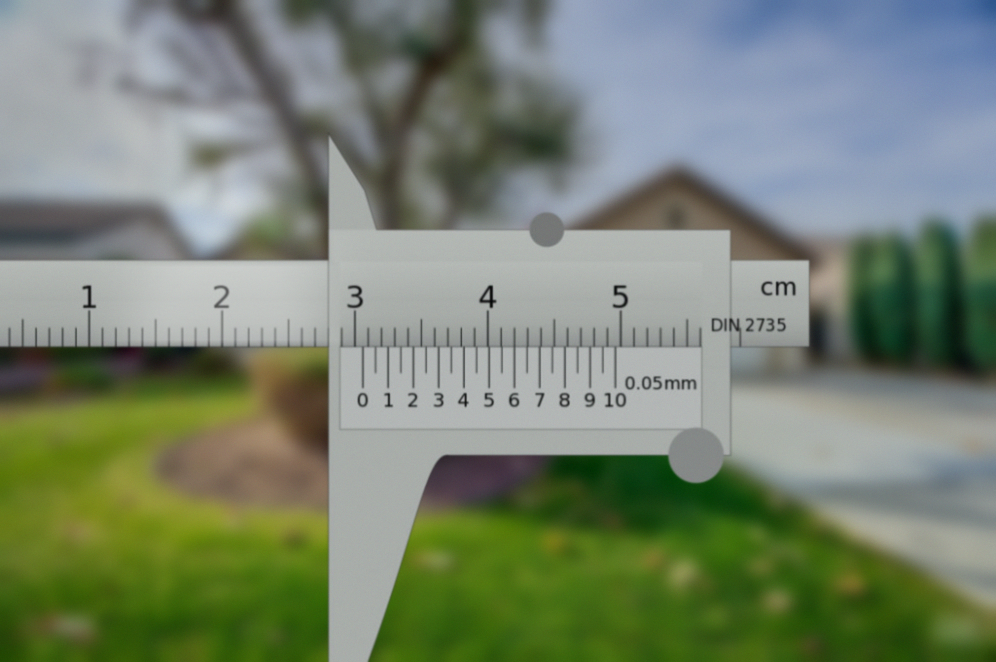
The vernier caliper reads 30.6 mm
